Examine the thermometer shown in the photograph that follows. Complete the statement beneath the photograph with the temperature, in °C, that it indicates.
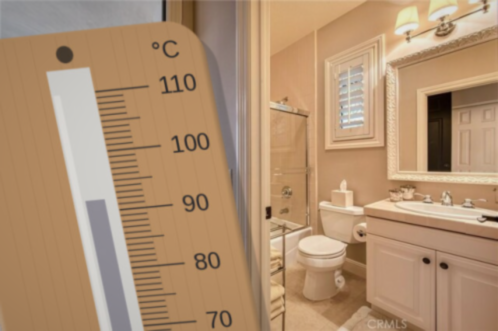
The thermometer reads 92 °C
